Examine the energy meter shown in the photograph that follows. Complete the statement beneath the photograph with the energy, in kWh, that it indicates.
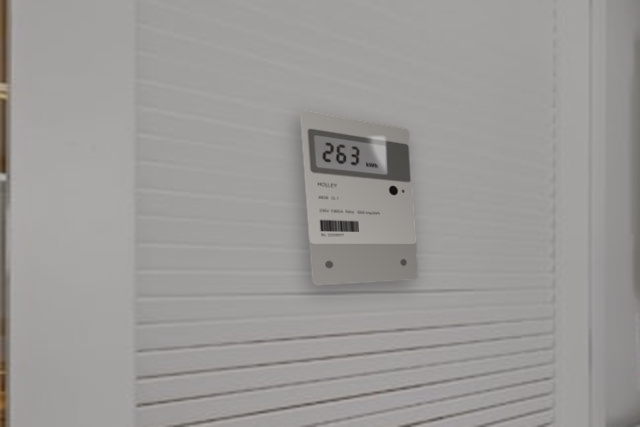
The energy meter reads 263 kWh
